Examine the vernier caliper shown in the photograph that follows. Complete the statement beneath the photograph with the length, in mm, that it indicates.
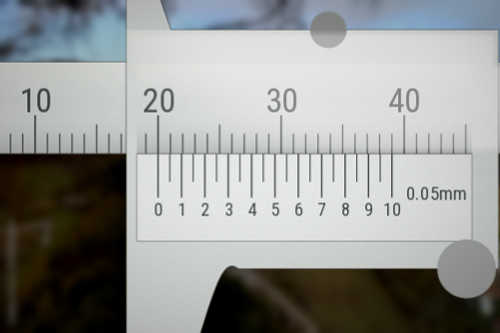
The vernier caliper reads 20.0 mm
